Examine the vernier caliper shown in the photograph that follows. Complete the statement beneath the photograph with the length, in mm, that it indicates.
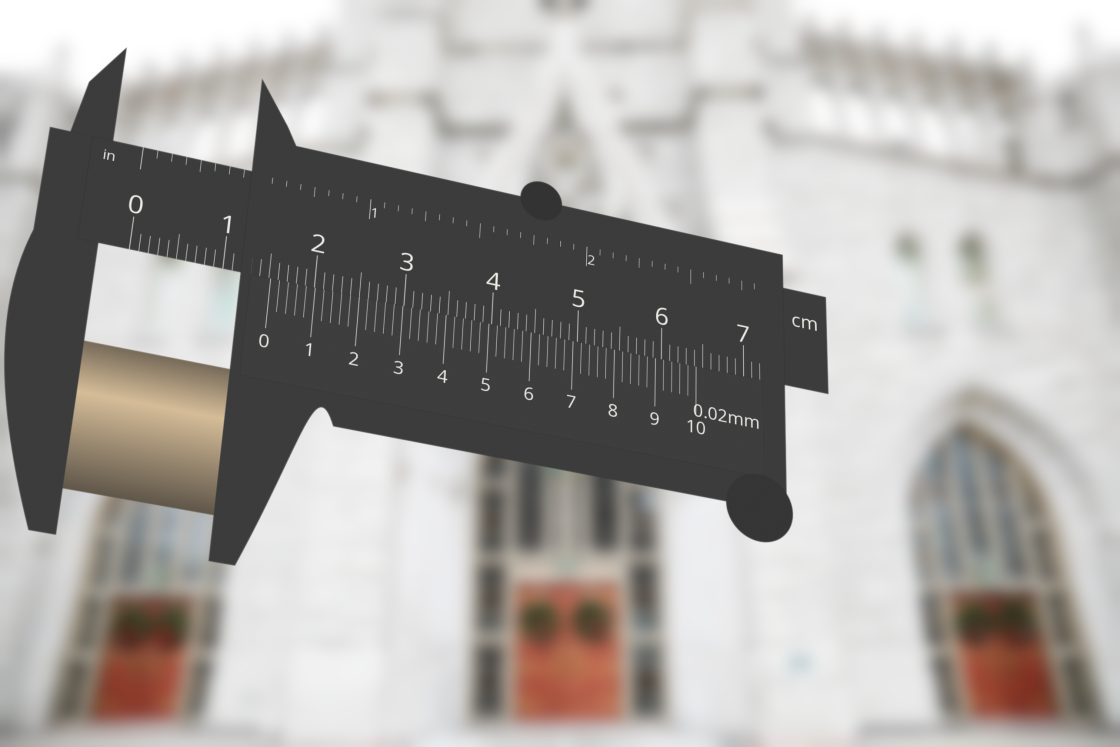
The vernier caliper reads 15.2 mm
